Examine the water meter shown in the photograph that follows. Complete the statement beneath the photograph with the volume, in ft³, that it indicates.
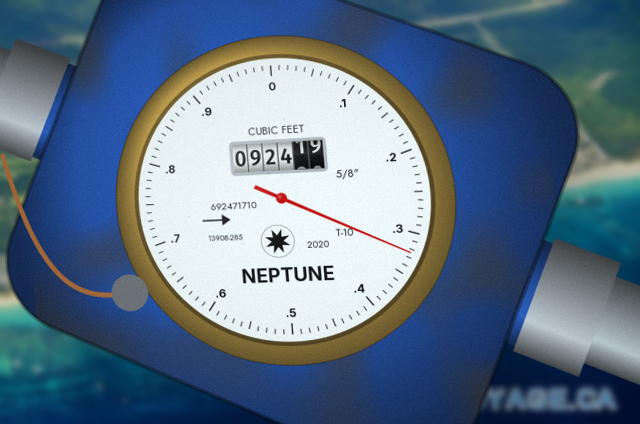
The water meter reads 92419.32 ft³
